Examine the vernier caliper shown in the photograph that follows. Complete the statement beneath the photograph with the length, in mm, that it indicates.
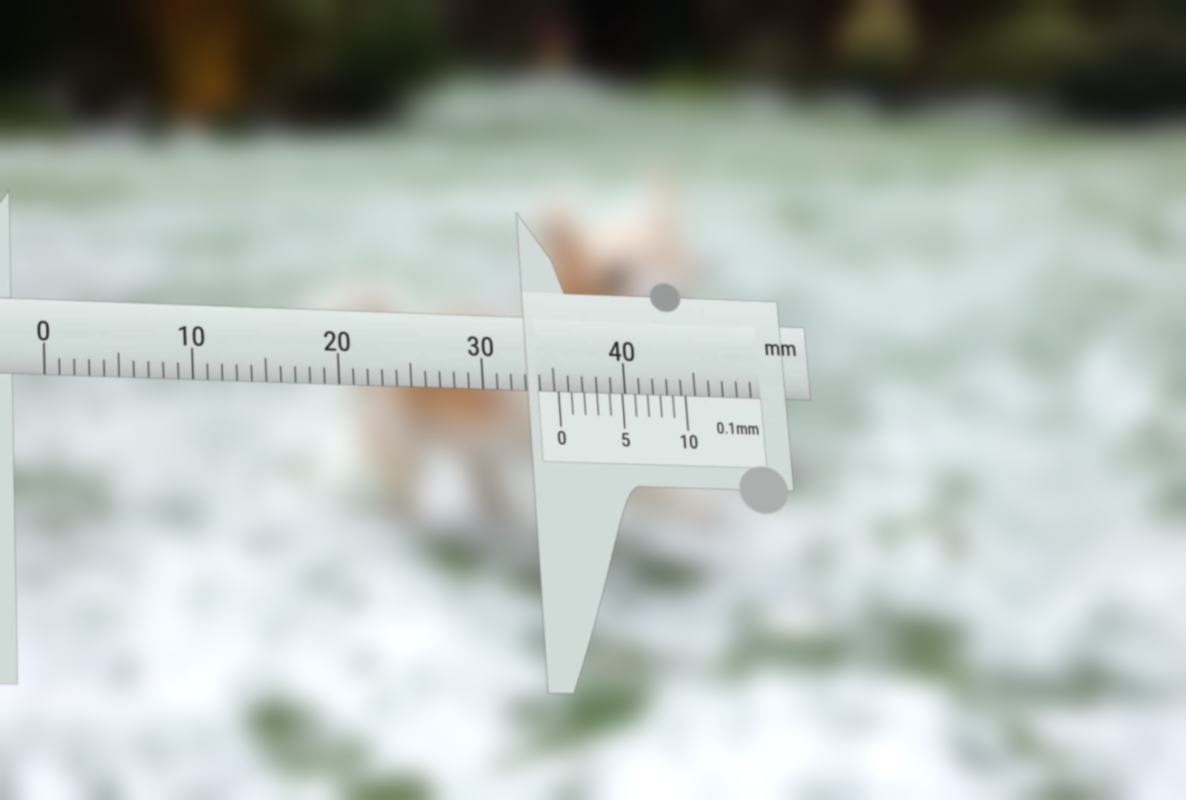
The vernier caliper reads 35.3 mm
